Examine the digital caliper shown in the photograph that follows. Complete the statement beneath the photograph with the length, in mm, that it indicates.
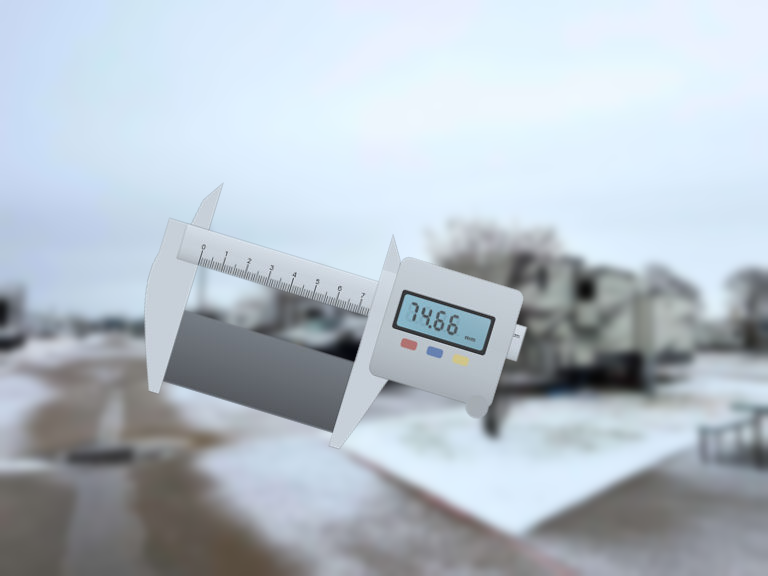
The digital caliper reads 74.66 mm
